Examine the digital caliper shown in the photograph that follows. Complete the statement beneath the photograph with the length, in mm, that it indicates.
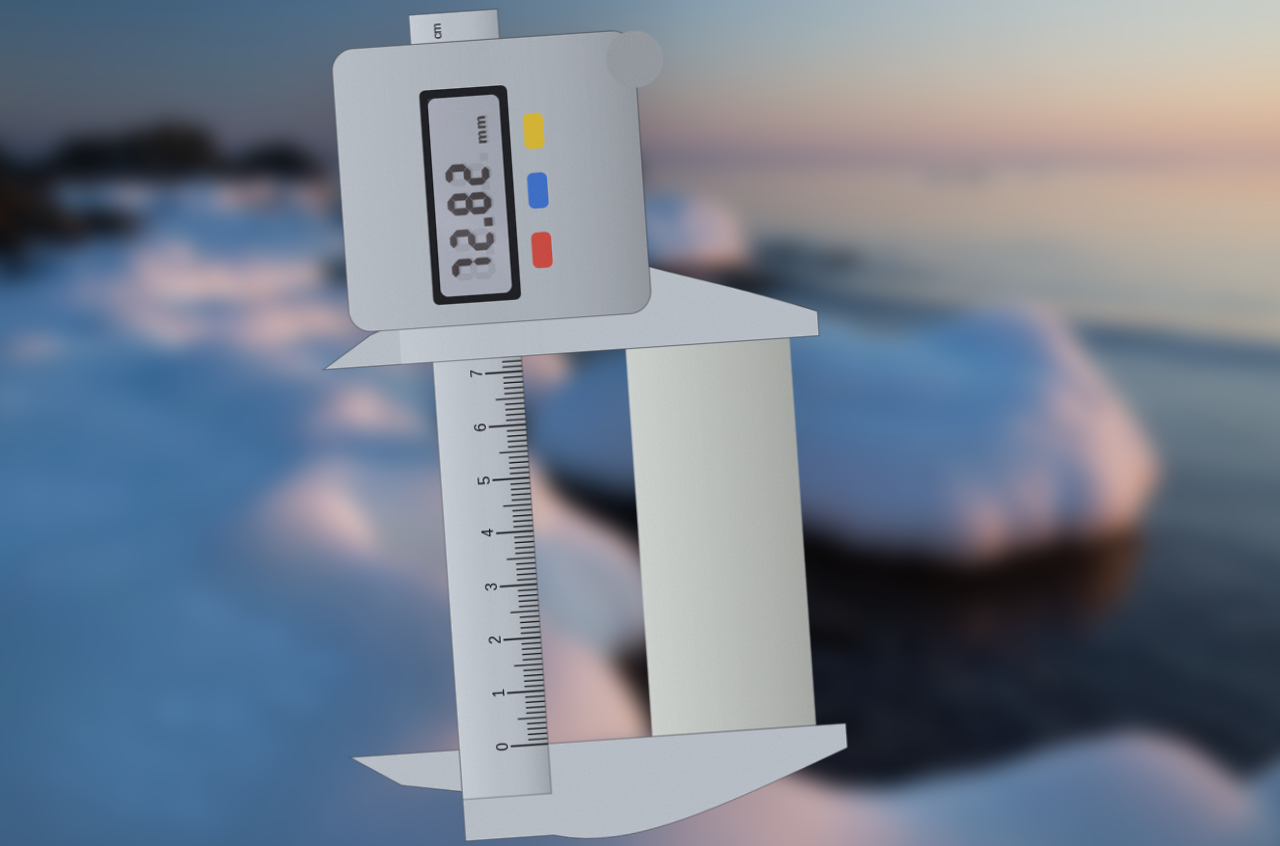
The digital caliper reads 72.82 mm
